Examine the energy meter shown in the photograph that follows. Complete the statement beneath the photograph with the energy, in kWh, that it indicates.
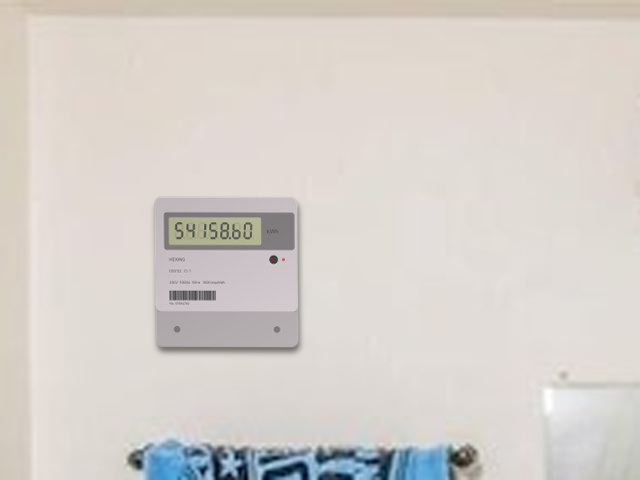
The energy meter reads 54158.60 kWh
